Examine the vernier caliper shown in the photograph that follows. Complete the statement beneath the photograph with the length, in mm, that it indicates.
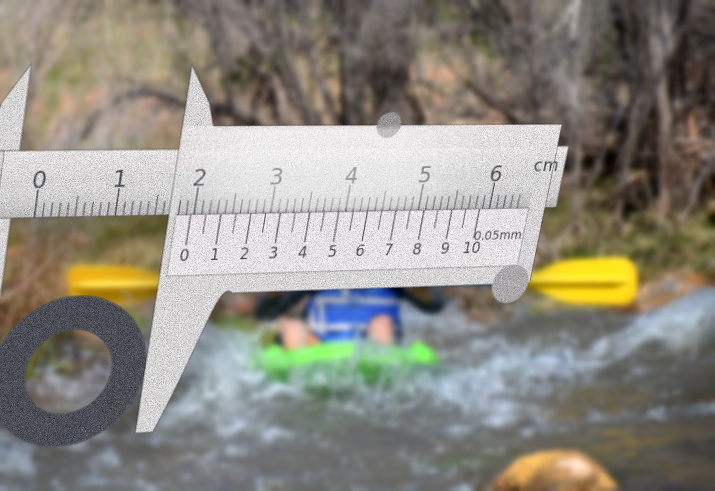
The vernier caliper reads 19.6 mm
